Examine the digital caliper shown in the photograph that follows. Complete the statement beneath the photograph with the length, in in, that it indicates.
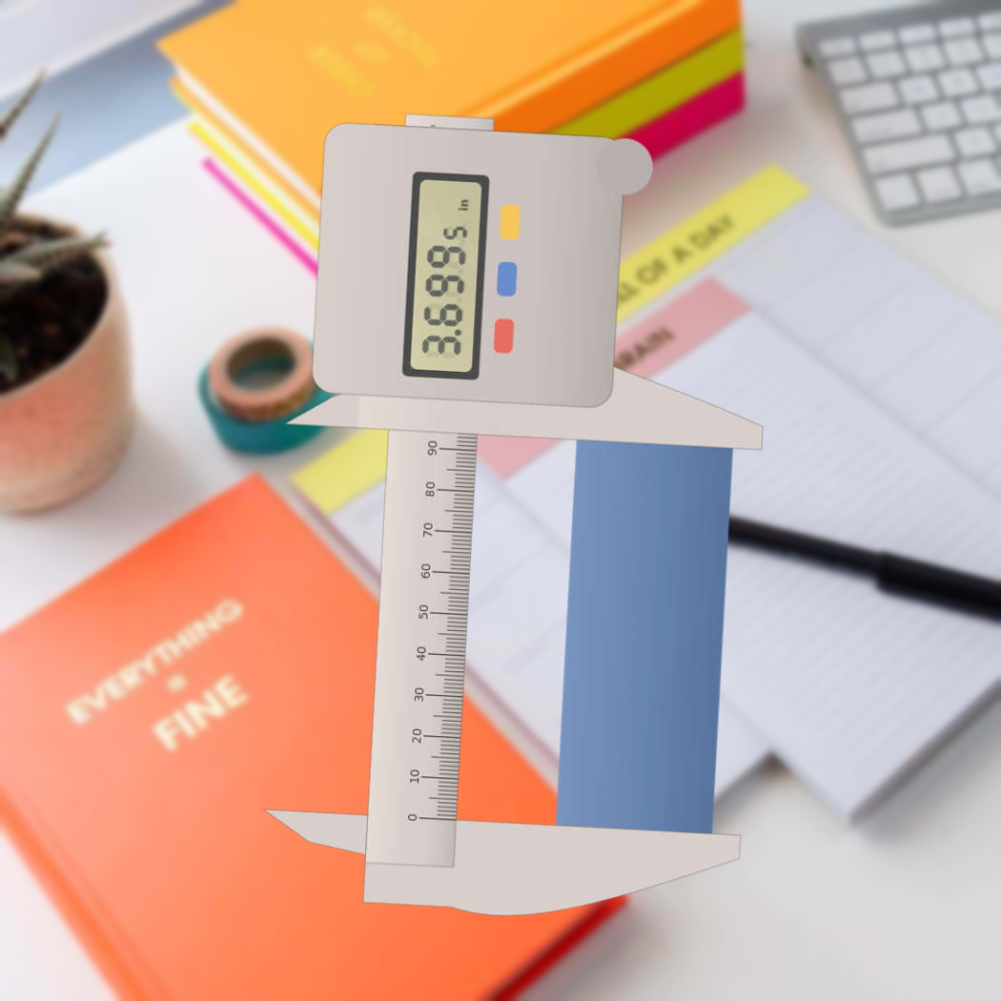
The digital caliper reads 3.6995 in
